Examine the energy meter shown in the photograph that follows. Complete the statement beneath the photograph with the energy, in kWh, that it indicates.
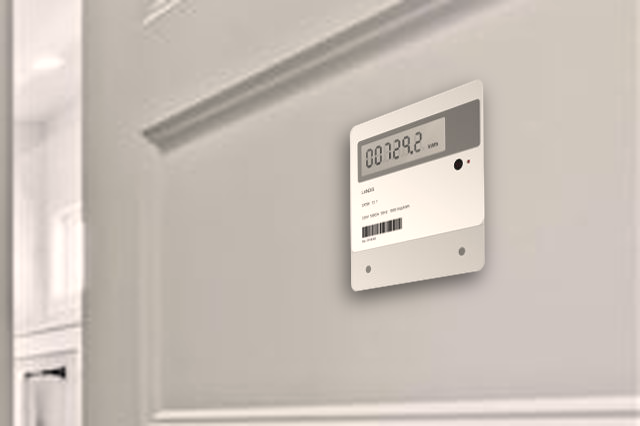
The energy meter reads 729.2 kWh
